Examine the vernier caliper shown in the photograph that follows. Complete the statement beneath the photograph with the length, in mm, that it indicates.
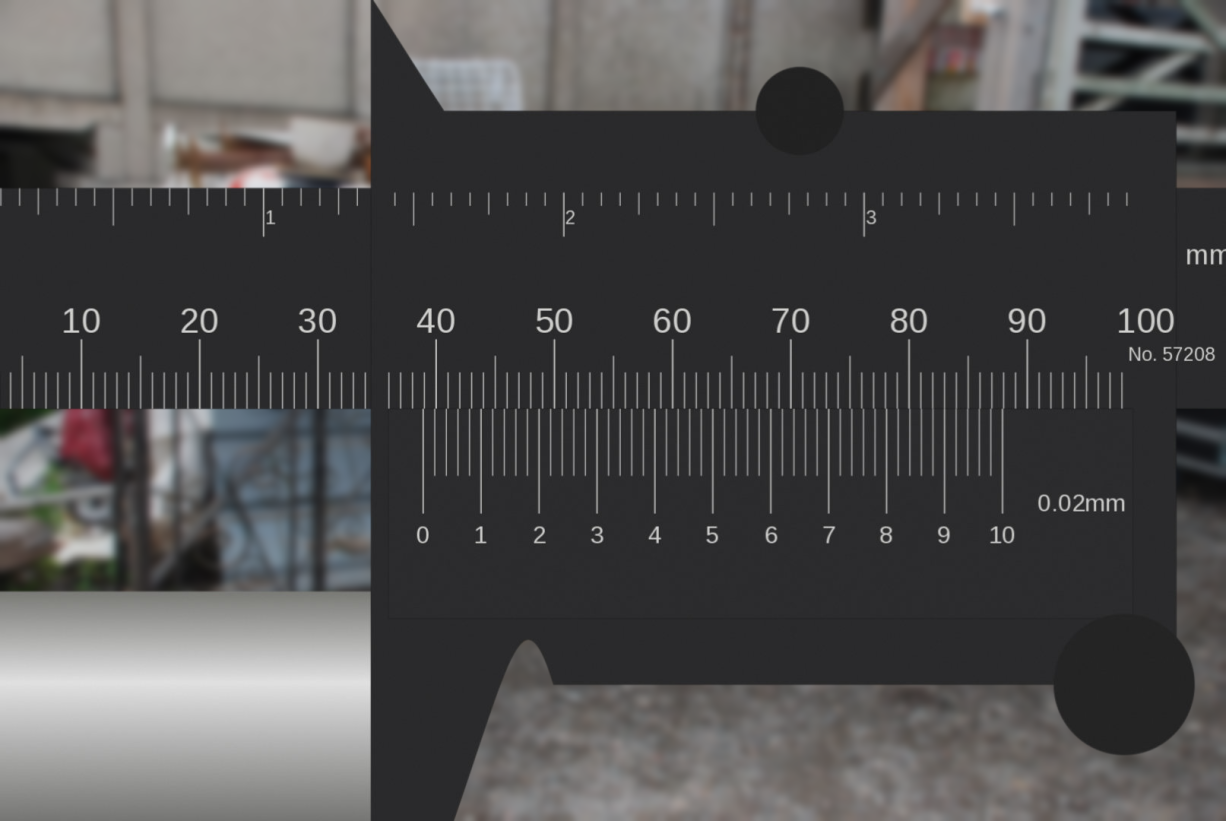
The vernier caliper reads 38.9 mm
